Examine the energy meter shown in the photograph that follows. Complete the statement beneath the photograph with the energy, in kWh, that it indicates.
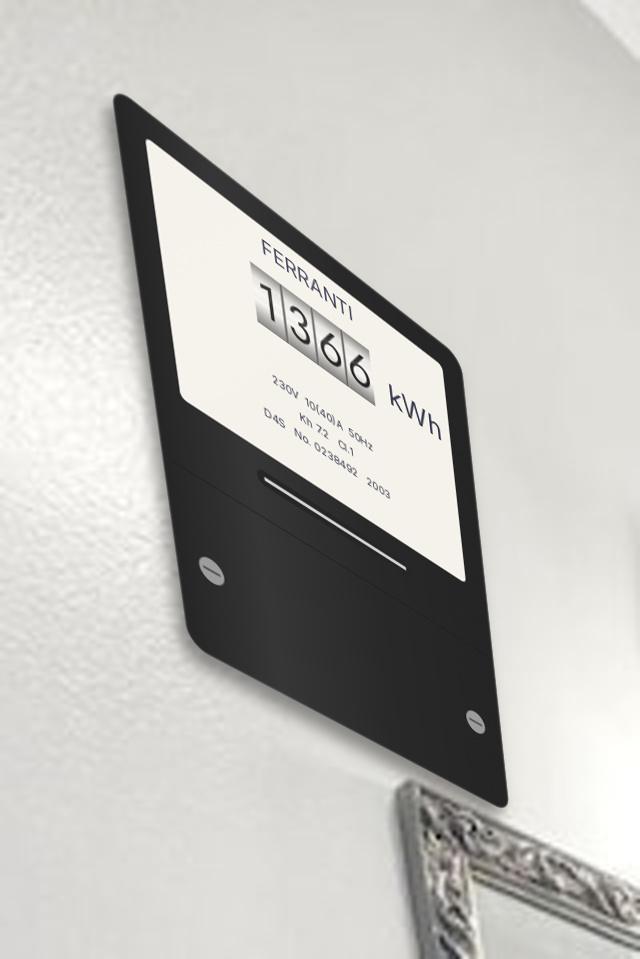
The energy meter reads 1366 kWh
